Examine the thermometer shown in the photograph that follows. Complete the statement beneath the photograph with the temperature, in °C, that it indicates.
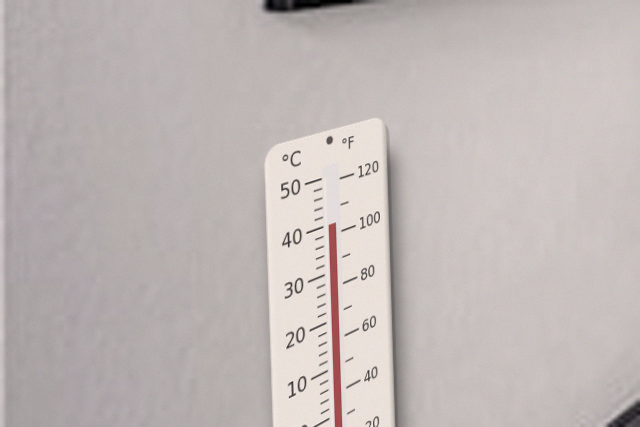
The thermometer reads 40 °C
